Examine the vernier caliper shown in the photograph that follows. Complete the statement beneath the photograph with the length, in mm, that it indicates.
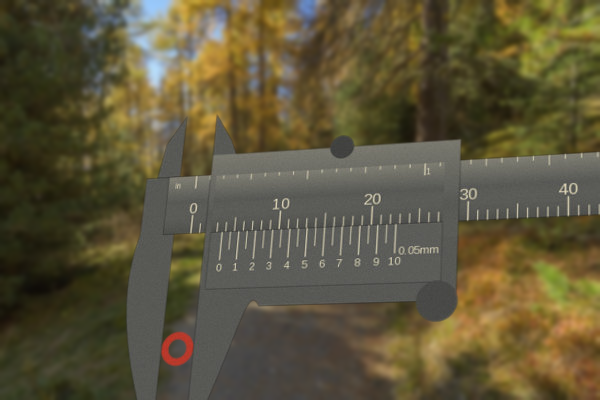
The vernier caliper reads 3.6 mm
